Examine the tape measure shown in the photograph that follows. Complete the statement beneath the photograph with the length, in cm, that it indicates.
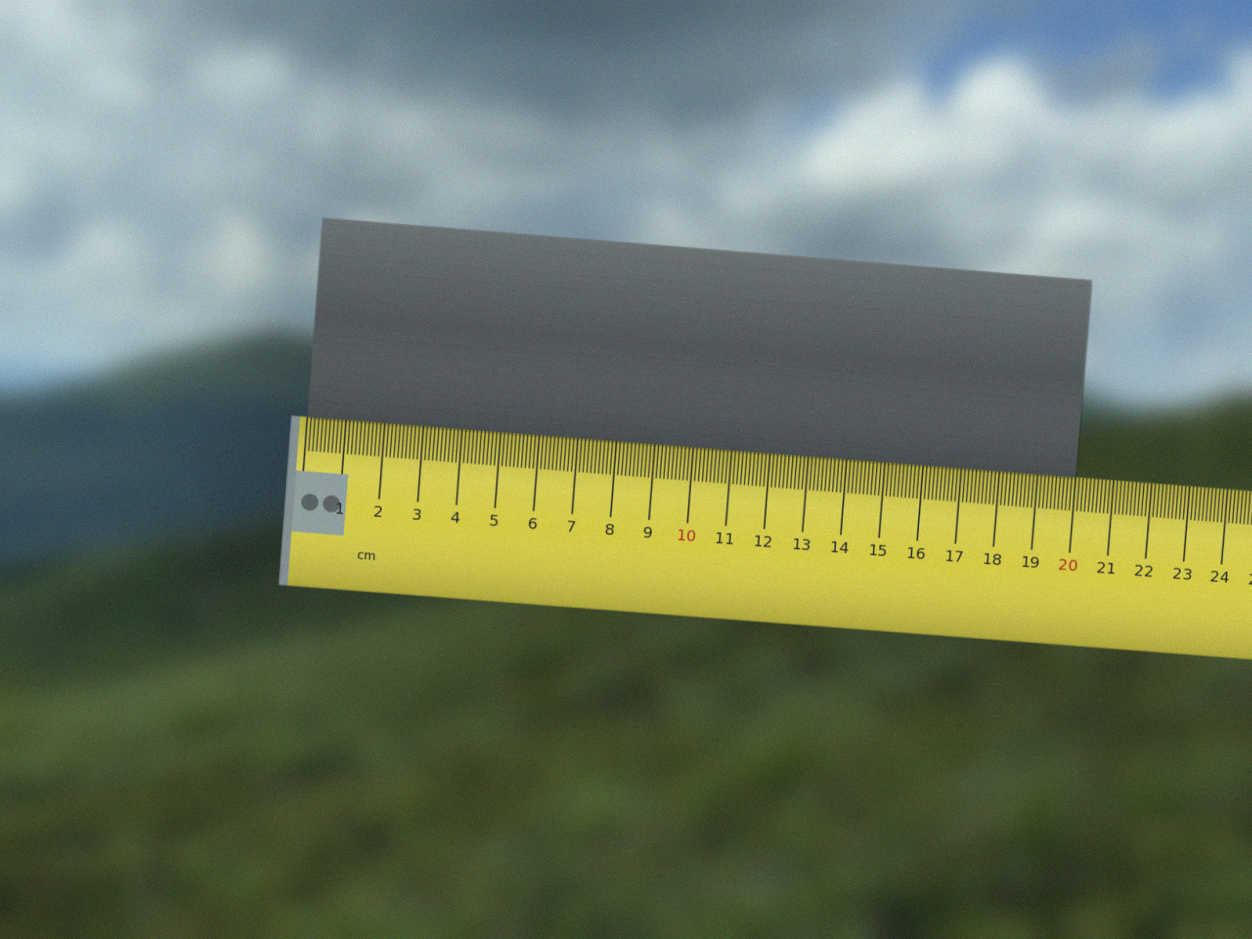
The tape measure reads 20 cm
